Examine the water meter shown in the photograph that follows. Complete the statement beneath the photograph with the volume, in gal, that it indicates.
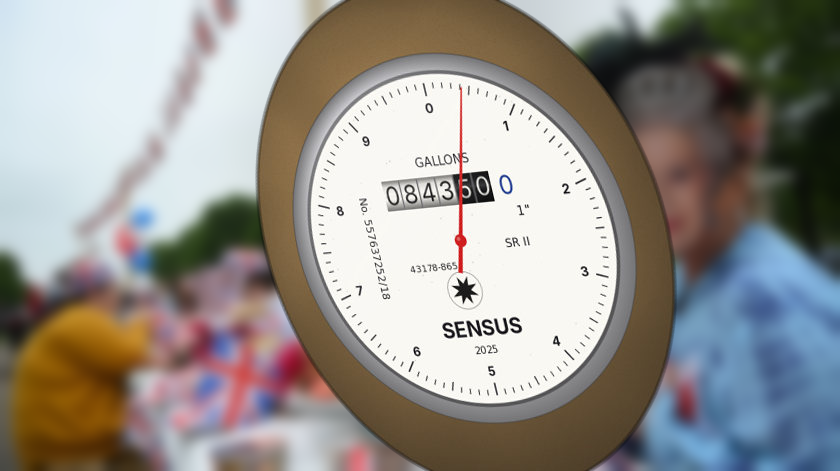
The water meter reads 843500.4 gal
